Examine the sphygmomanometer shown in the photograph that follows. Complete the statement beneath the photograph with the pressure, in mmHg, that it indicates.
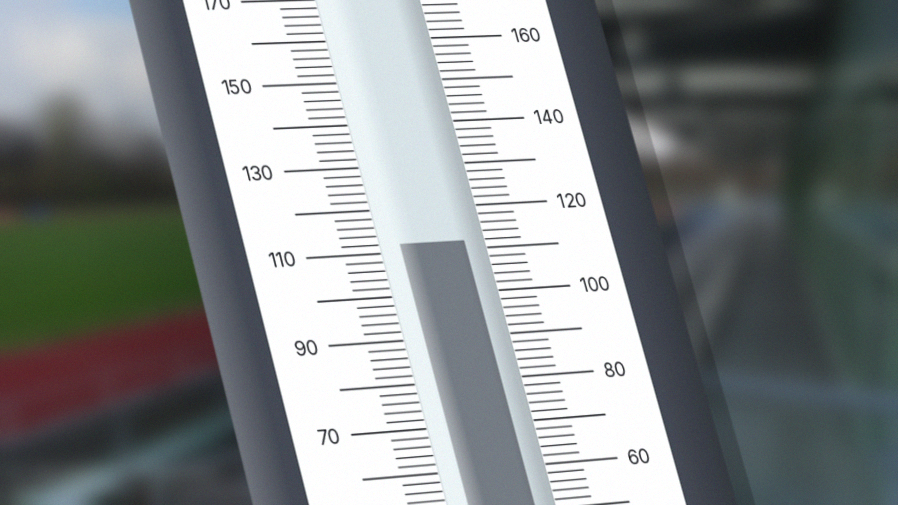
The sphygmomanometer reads 112 mmHg
